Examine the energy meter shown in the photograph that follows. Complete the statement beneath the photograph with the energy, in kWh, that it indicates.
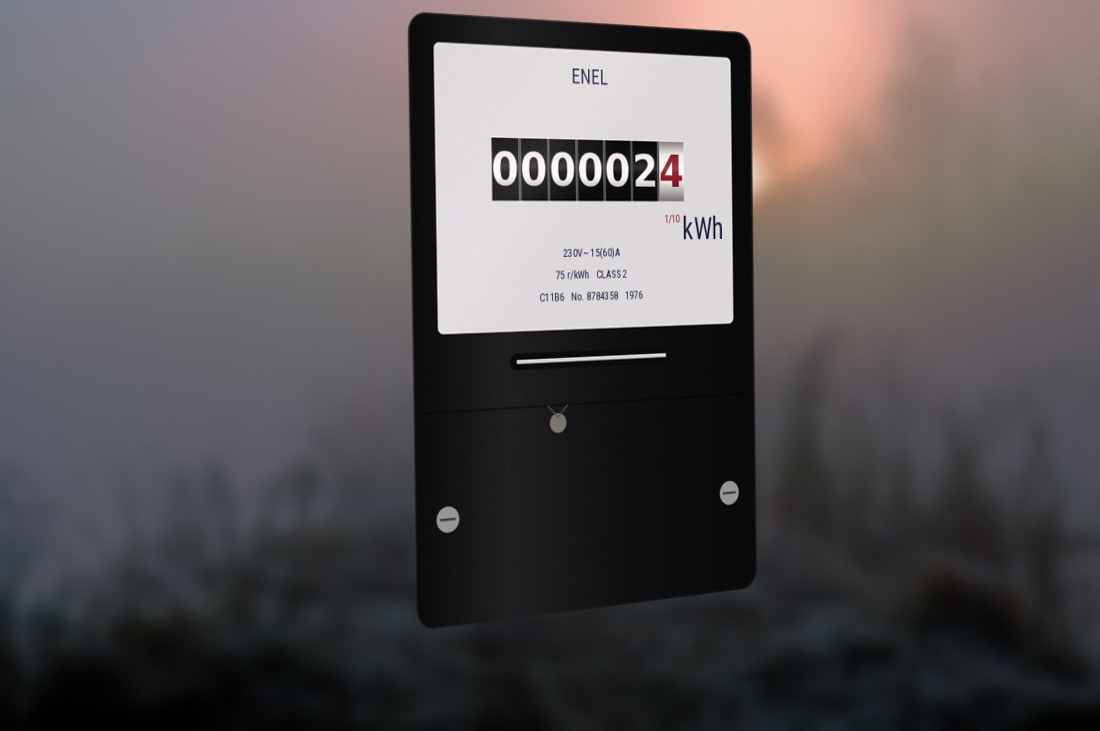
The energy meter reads 2.4 kWh
